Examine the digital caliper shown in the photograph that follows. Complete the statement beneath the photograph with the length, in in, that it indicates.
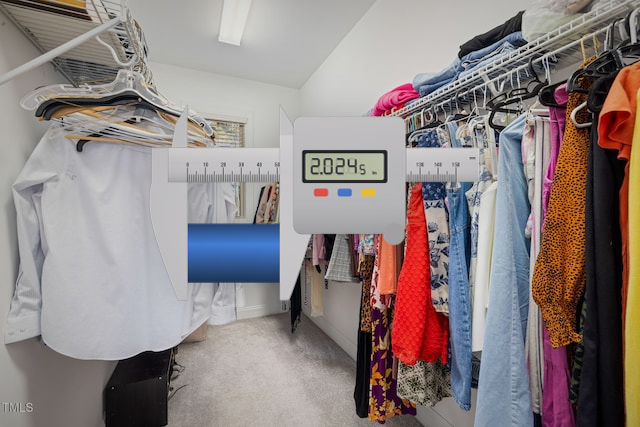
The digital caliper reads 2.0245 in
